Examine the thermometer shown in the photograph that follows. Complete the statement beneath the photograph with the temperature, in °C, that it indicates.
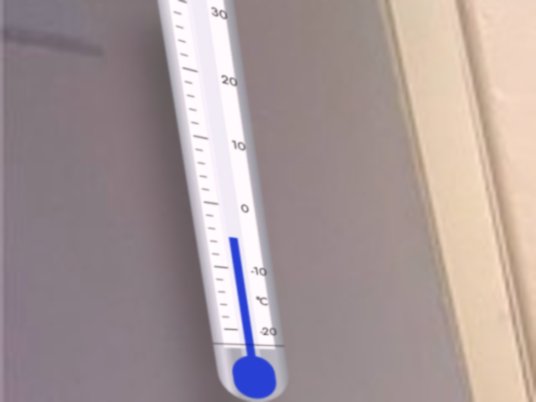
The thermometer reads -5 °C
